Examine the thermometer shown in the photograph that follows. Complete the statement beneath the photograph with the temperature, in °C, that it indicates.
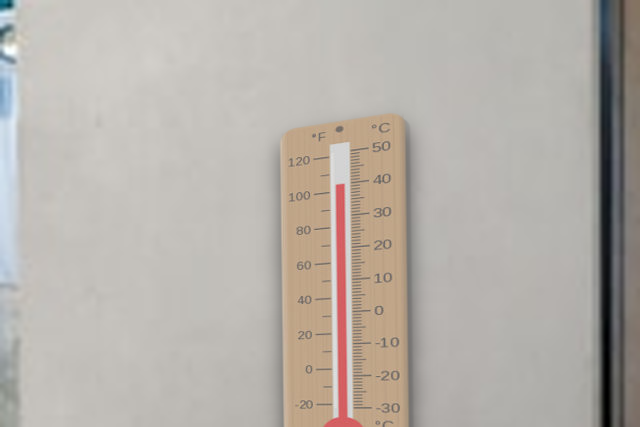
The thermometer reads 40 °C
